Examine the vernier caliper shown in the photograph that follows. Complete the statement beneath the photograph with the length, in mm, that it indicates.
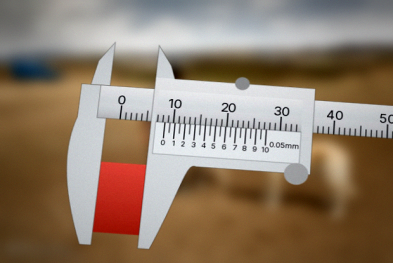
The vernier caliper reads 8.4 mm
